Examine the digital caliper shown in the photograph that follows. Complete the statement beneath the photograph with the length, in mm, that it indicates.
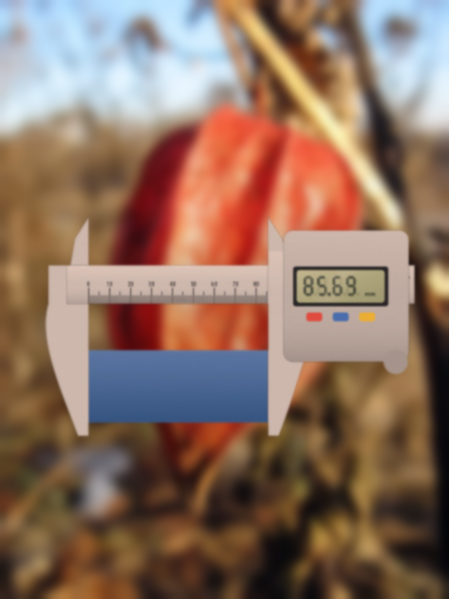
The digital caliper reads 85.69 mm
